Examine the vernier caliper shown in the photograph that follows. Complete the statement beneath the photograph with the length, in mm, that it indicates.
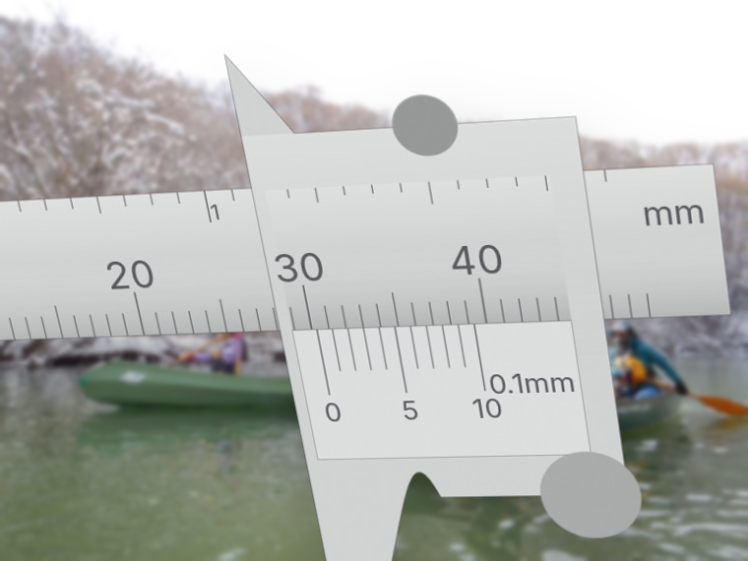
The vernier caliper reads 30.3 mm
